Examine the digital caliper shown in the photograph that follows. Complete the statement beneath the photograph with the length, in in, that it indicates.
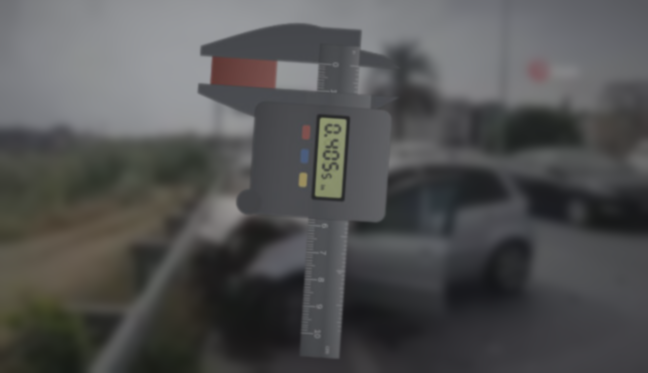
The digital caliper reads 0.4055 in
